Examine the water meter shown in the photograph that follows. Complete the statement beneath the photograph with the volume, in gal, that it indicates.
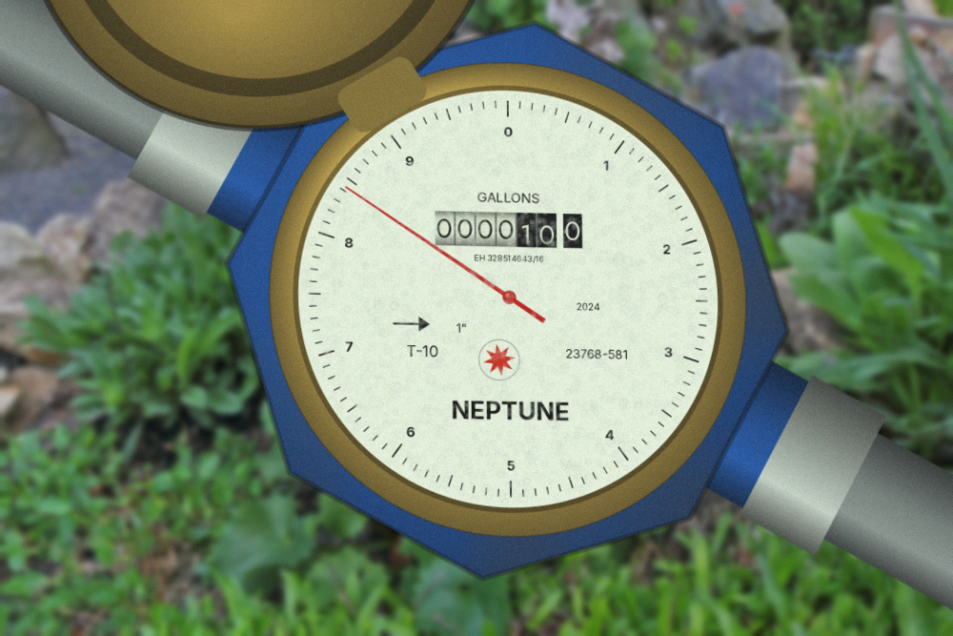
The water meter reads 98.4 gal
